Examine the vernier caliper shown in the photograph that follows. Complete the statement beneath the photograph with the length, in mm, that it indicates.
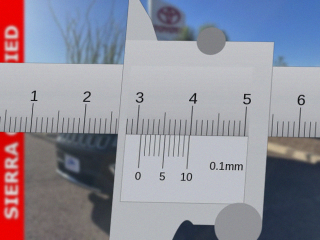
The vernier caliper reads 30.8 mm
